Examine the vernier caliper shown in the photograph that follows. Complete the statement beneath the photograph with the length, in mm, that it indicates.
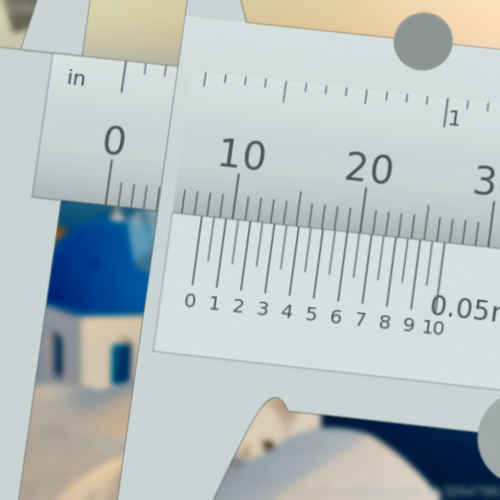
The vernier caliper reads 7.6 mm
